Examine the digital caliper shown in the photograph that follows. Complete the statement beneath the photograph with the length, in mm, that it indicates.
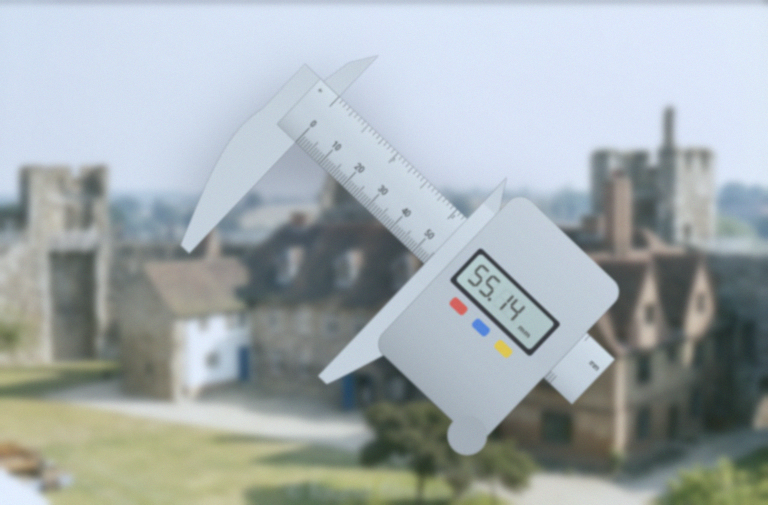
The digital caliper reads 55.14 mm
